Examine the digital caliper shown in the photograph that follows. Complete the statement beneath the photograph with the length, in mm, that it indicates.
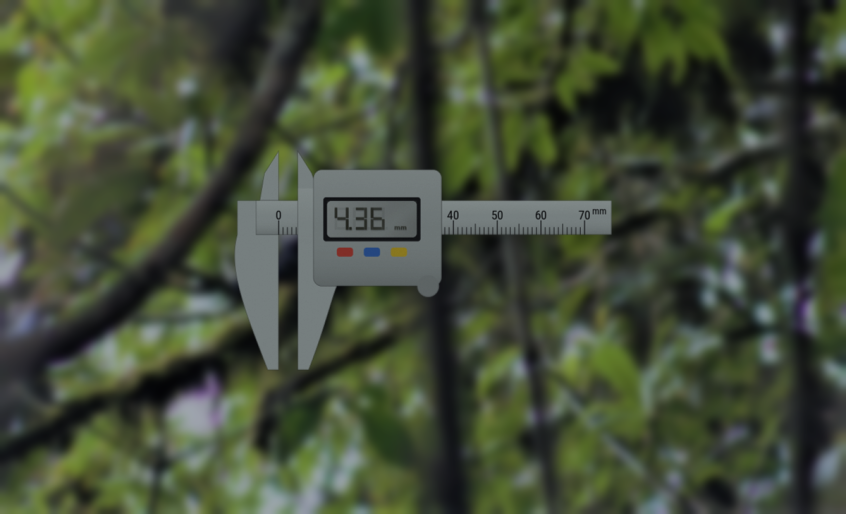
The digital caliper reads 4.36 mm
